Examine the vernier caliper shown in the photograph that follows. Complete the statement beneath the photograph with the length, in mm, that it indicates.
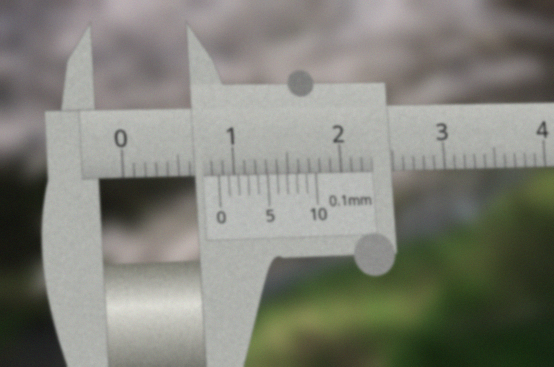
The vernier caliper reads 8.6 mm
